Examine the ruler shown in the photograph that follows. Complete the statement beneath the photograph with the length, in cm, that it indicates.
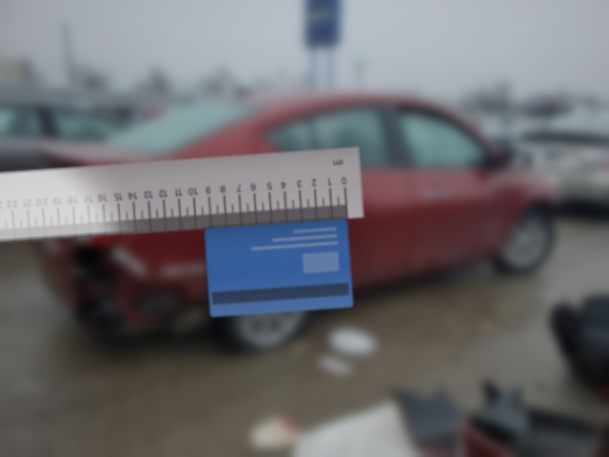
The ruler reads 9.5 cm
